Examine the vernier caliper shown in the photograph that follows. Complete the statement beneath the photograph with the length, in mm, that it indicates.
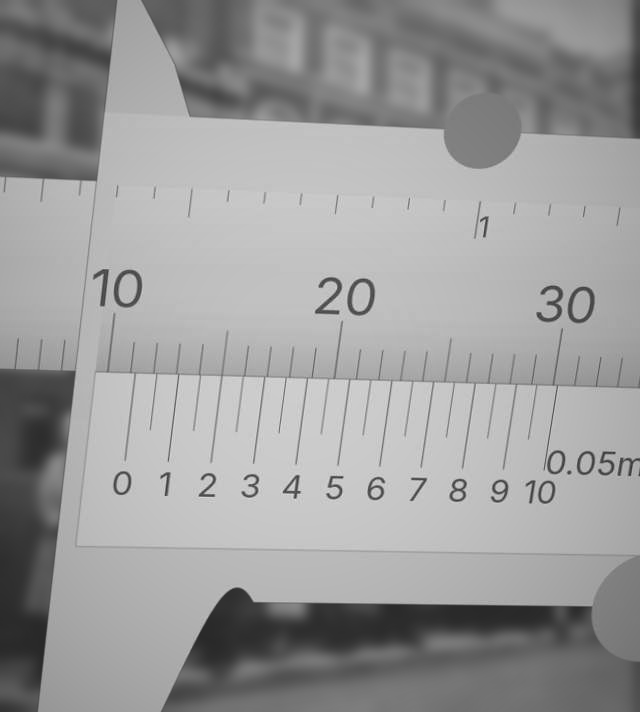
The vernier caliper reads 11.2 mm
